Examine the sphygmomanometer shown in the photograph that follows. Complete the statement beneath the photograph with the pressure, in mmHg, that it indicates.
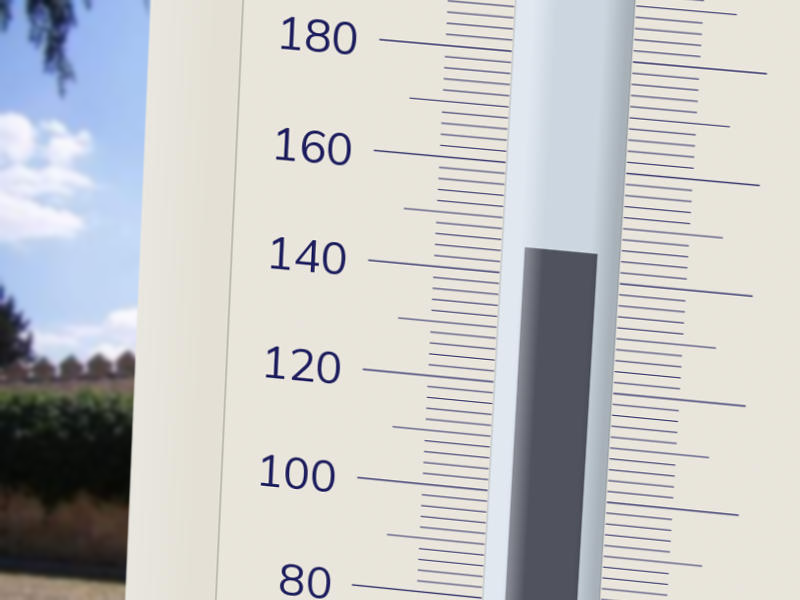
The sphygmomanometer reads 145 mmHg
